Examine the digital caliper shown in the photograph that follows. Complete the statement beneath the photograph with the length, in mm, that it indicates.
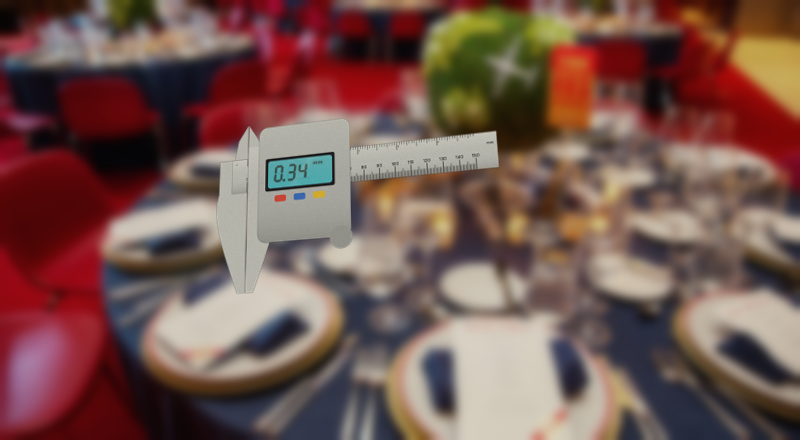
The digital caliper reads 0.34 mm
